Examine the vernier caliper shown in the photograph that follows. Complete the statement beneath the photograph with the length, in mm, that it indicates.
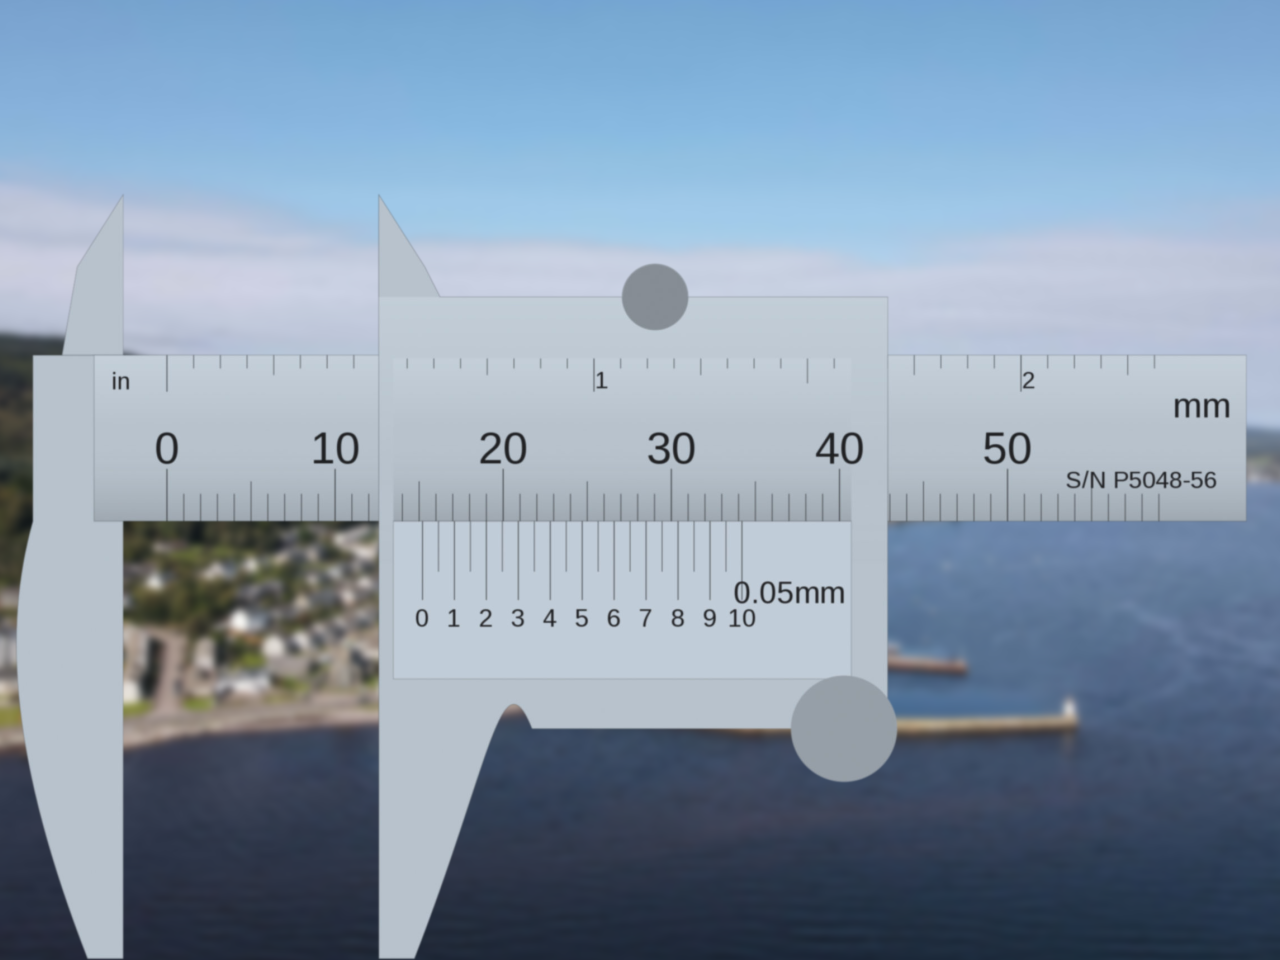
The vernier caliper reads 15.2 mm
